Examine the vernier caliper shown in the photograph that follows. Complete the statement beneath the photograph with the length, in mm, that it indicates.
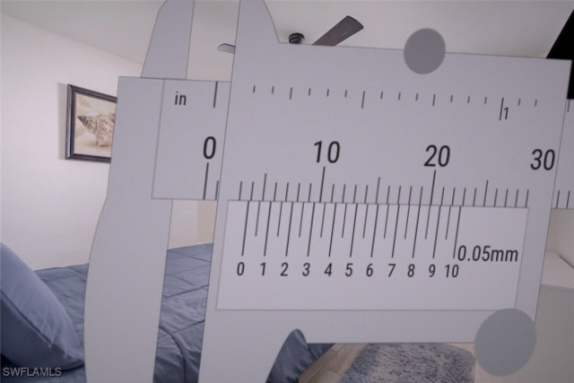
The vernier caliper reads 3.8 mm
